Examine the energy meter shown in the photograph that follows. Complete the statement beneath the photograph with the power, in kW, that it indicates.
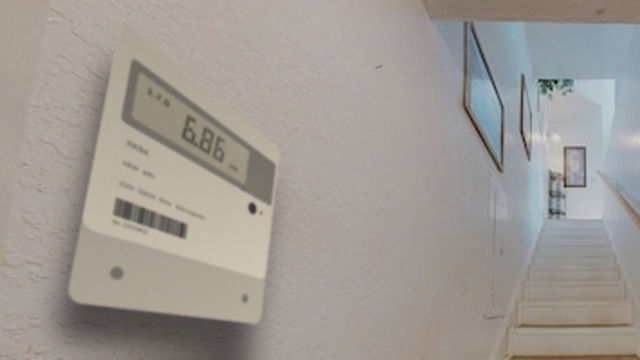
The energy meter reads 6.86 kW
